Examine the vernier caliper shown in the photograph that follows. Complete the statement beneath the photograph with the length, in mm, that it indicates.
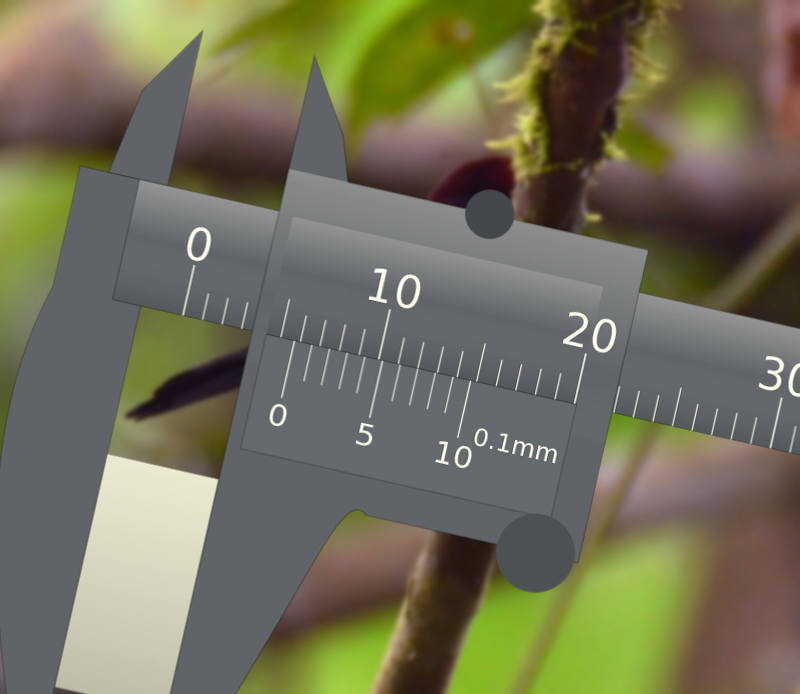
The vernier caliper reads 5.7 mm
